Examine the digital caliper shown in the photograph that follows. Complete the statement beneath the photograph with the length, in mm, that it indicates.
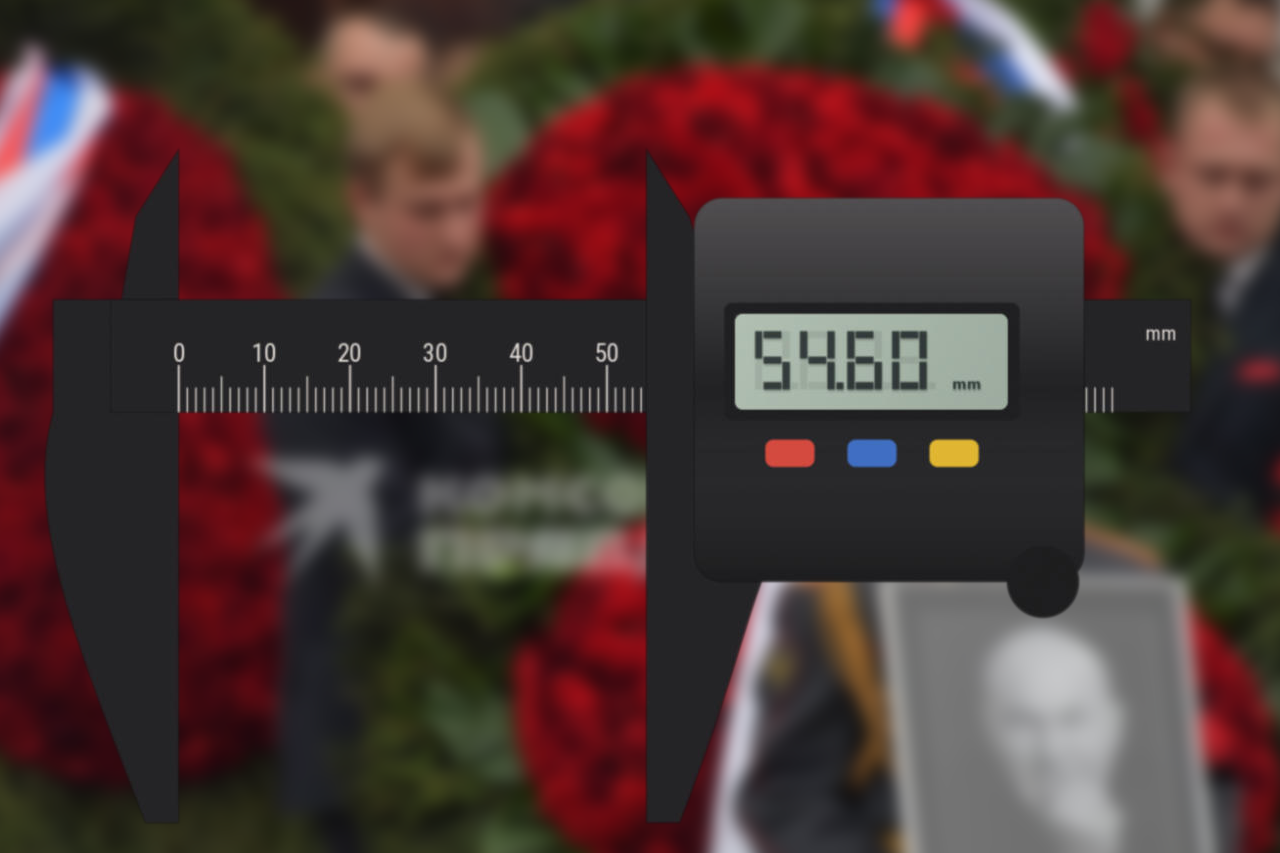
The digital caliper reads 54.60 mm
